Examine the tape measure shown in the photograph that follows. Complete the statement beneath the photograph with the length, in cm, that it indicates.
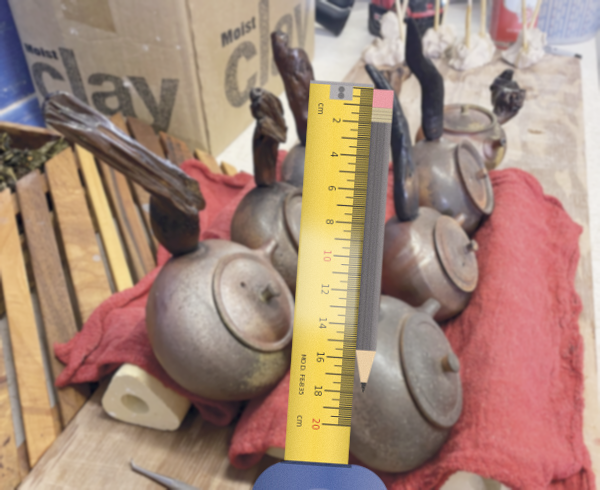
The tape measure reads 18 cm
